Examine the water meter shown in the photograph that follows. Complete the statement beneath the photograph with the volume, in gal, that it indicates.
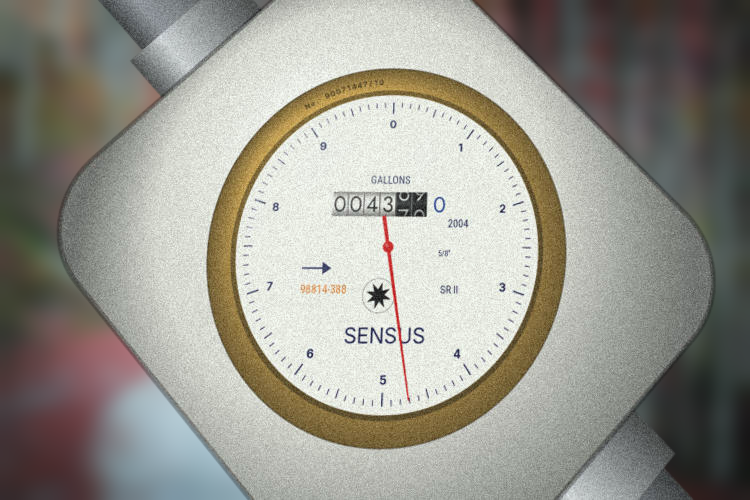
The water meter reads 43694.7 gal
